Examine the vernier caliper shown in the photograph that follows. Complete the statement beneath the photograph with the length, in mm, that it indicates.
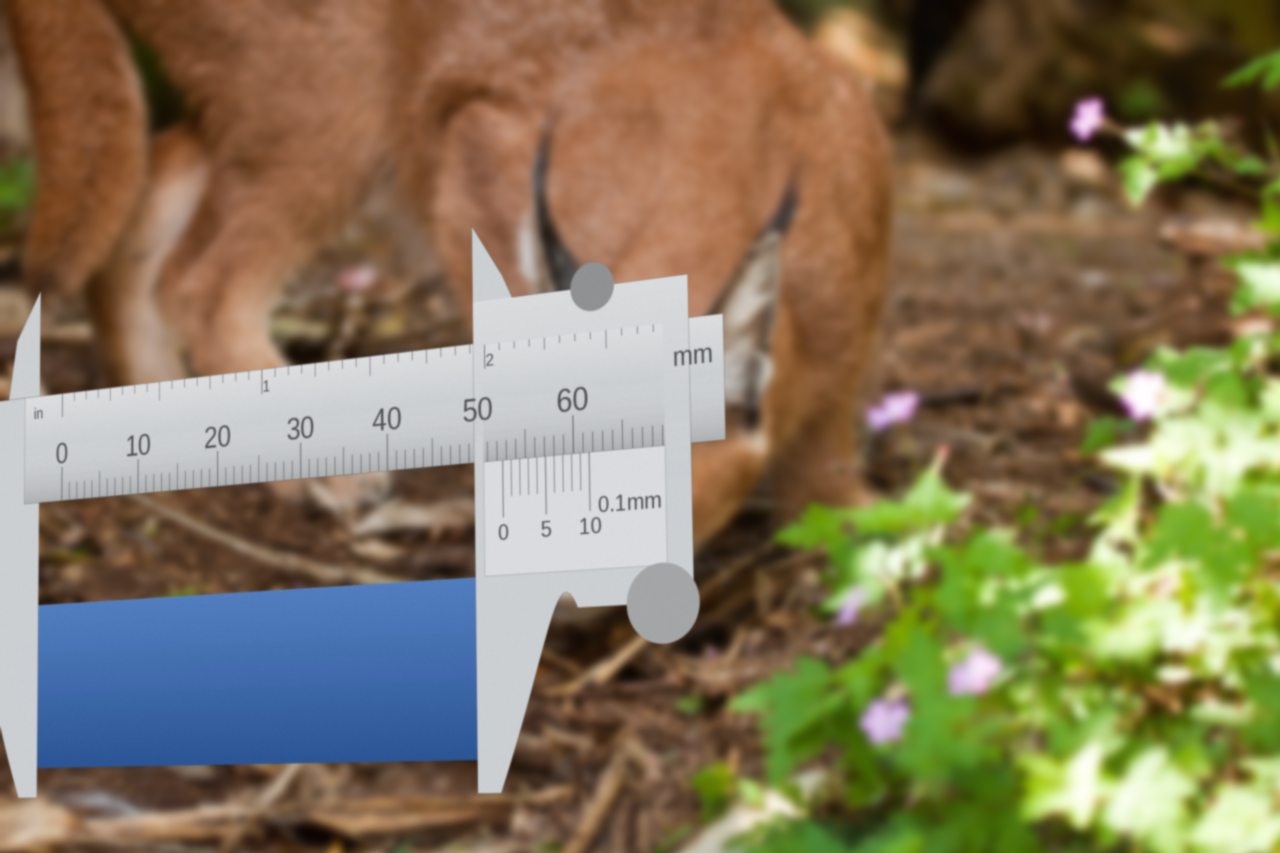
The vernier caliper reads 52.6 mm
